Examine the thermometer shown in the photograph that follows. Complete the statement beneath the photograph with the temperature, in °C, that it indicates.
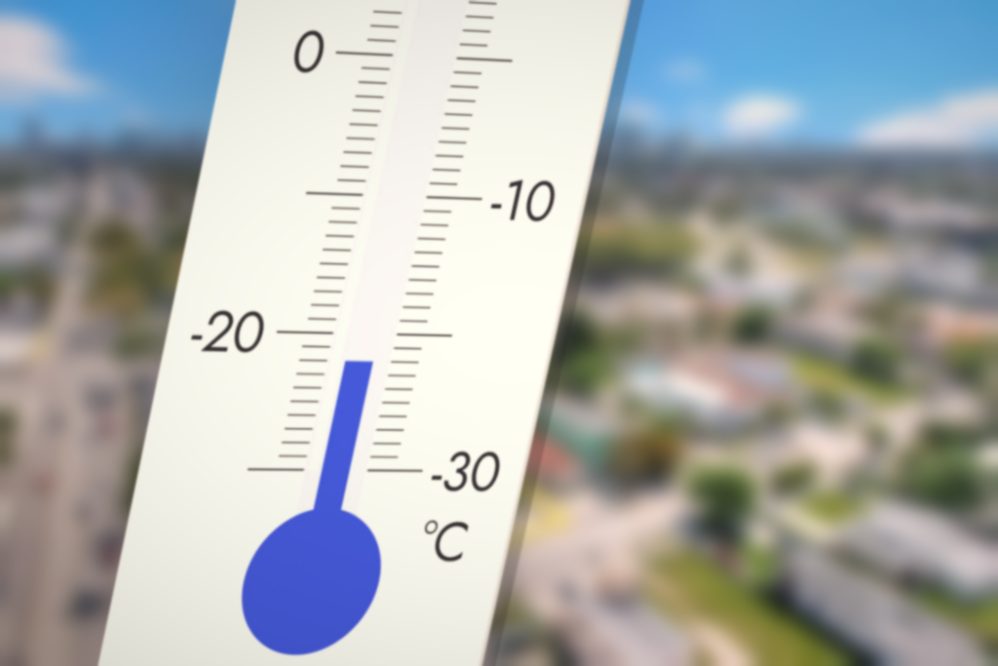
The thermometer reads -22 °C
